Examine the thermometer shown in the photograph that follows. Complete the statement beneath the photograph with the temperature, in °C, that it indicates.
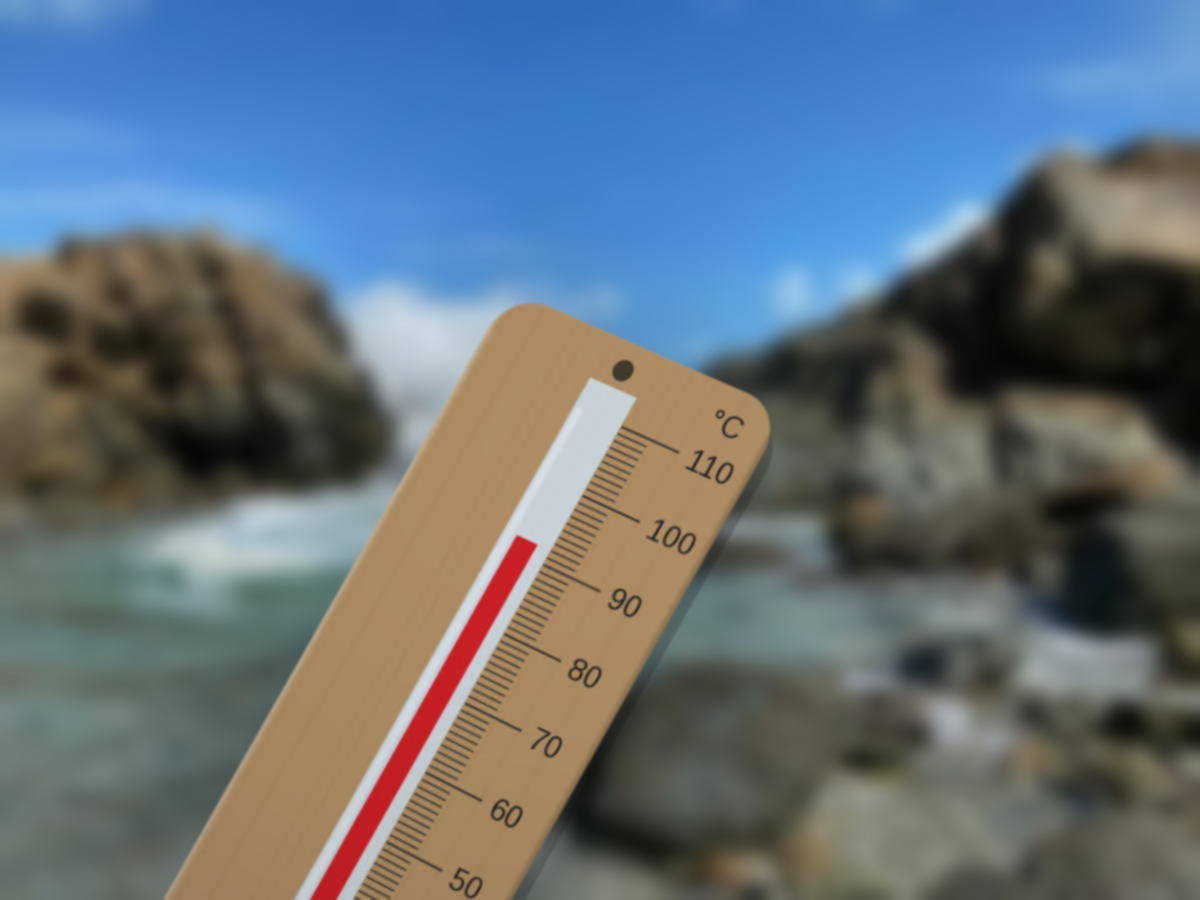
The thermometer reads 92 °C
